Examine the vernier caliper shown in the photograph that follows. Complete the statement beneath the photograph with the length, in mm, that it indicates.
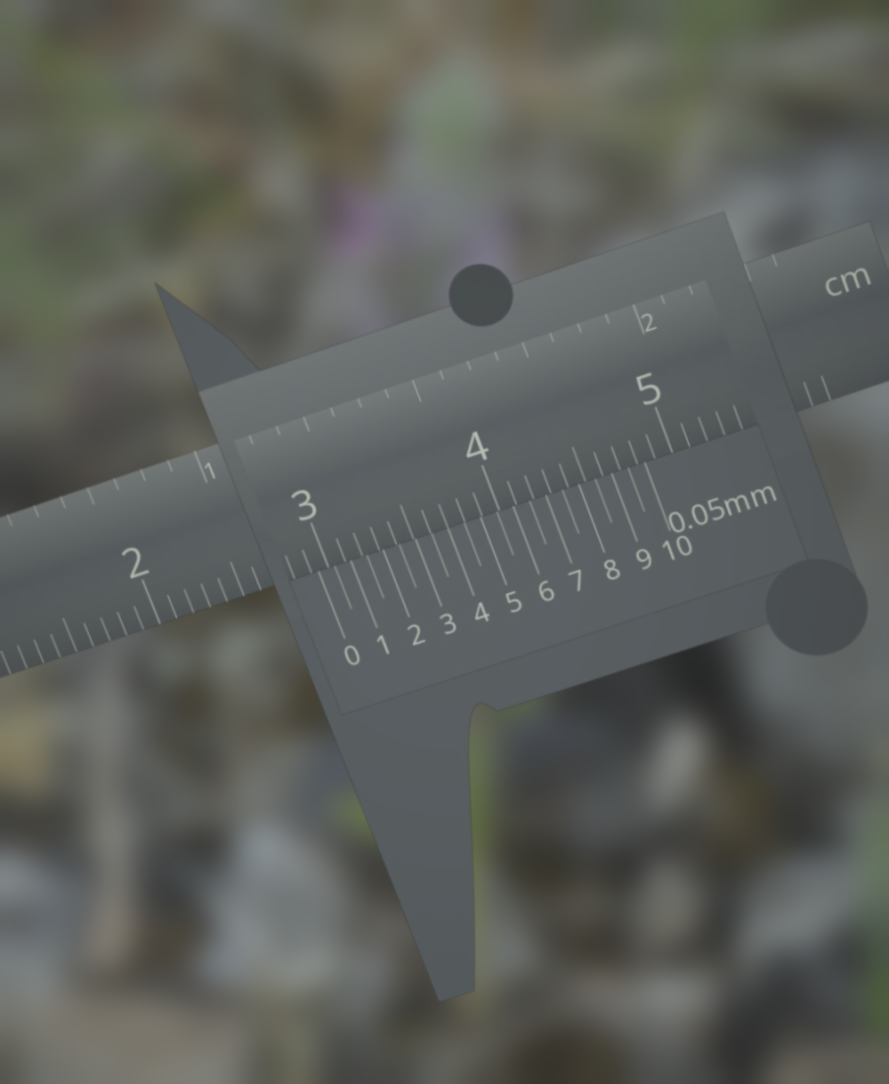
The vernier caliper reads 29.4 mm
